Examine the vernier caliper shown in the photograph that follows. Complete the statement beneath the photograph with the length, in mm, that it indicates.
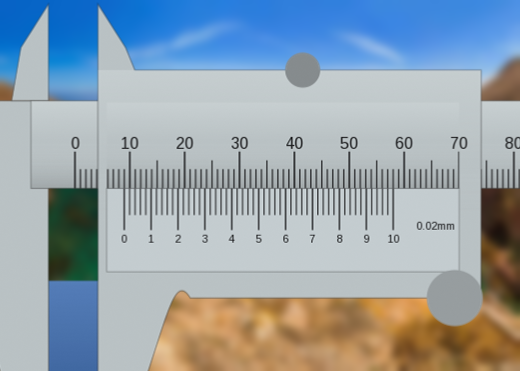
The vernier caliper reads 9.0 mm
